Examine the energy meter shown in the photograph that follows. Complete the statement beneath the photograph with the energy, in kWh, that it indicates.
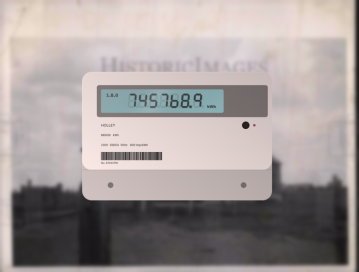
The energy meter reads 745768.9 kWh
